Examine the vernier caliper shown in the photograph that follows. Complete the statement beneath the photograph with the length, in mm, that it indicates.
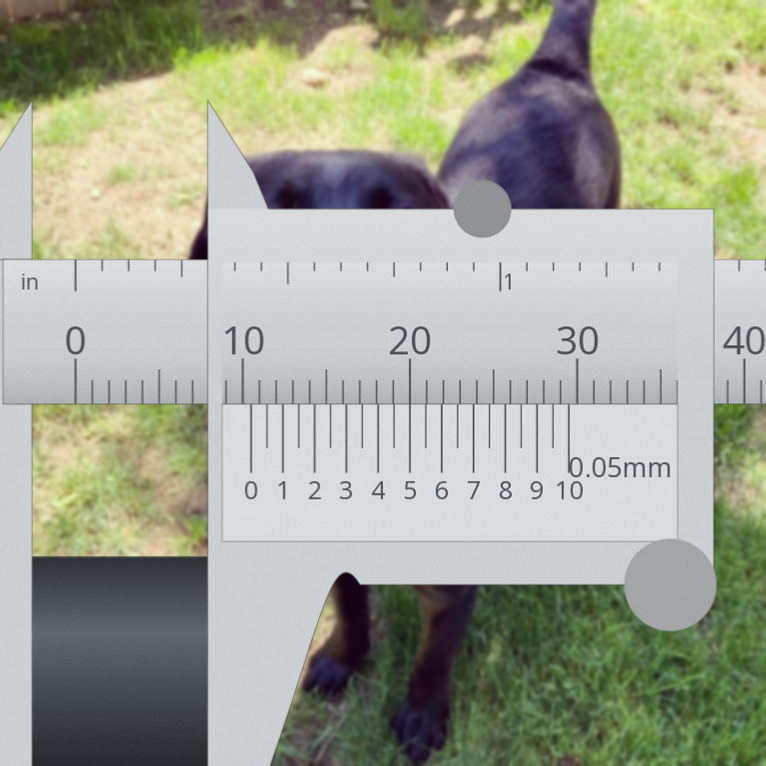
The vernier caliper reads 10.5 mm
